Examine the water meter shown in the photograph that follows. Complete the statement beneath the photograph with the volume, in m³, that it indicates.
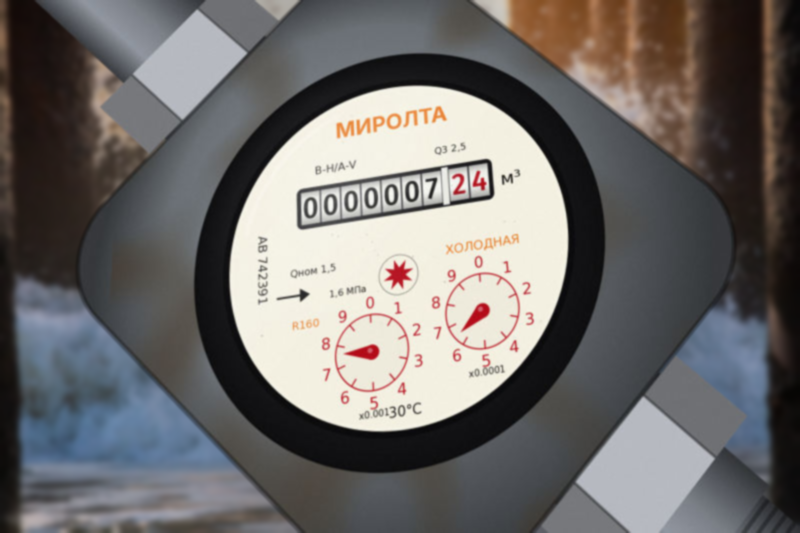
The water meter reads 7.2476 m³
